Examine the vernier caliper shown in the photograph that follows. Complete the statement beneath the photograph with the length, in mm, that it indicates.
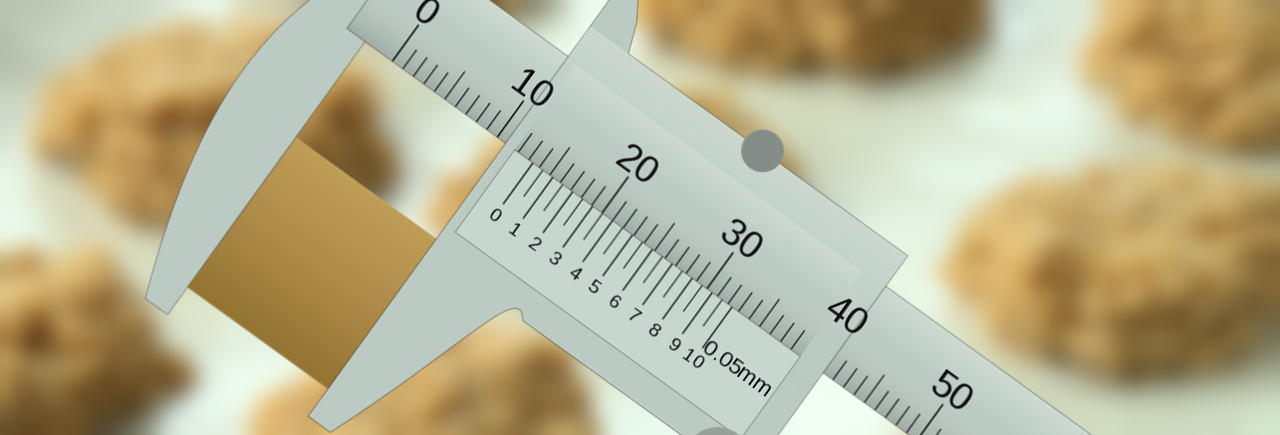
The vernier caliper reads 13.4 mm
